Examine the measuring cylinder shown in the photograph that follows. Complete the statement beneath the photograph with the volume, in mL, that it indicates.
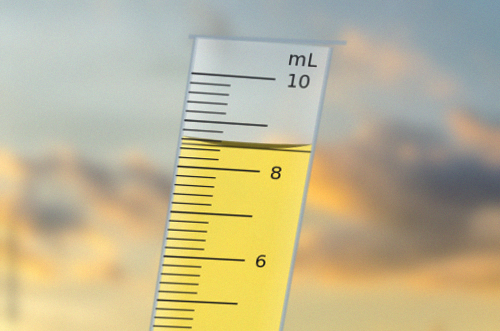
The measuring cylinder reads 8.5 mL
